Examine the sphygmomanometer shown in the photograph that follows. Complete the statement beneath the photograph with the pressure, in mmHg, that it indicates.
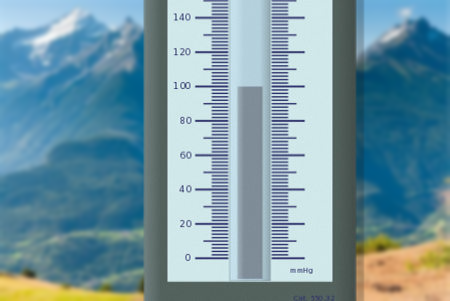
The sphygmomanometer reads 100 mmHg
